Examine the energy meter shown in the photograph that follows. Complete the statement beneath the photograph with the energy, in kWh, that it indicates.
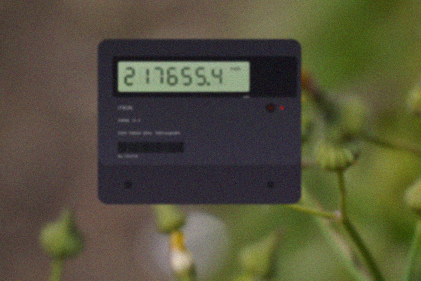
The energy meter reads 217655.4 kWh
